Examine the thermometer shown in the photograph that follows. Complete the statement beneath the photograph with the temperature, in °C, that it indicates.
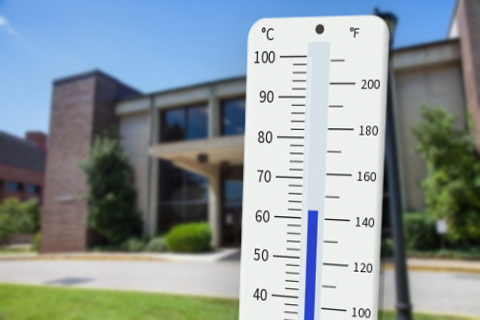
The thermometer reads 62 °C
